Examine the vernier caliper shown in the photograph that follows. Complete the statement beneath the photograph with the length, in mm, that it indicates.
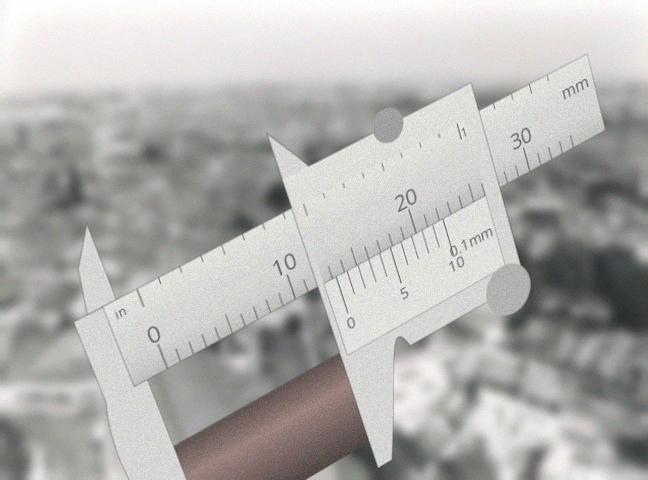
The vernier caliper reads 13.3 mm
